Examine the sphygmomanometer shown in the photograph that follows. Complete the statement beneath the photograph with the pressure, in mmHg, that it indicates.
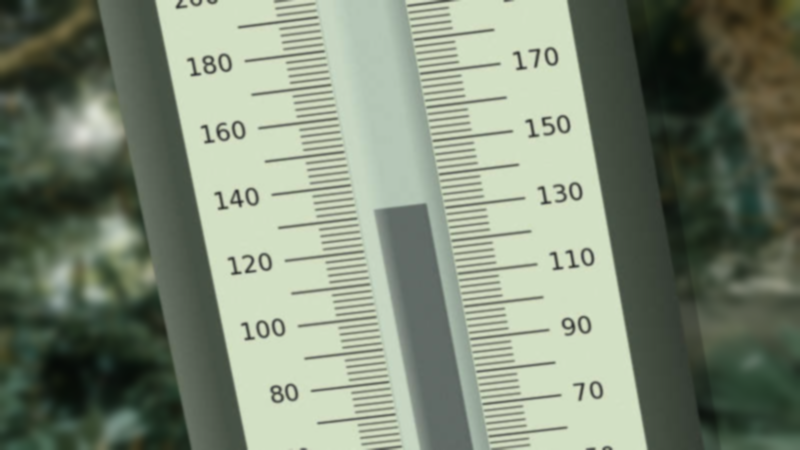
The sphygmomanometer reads 132 mmHg
